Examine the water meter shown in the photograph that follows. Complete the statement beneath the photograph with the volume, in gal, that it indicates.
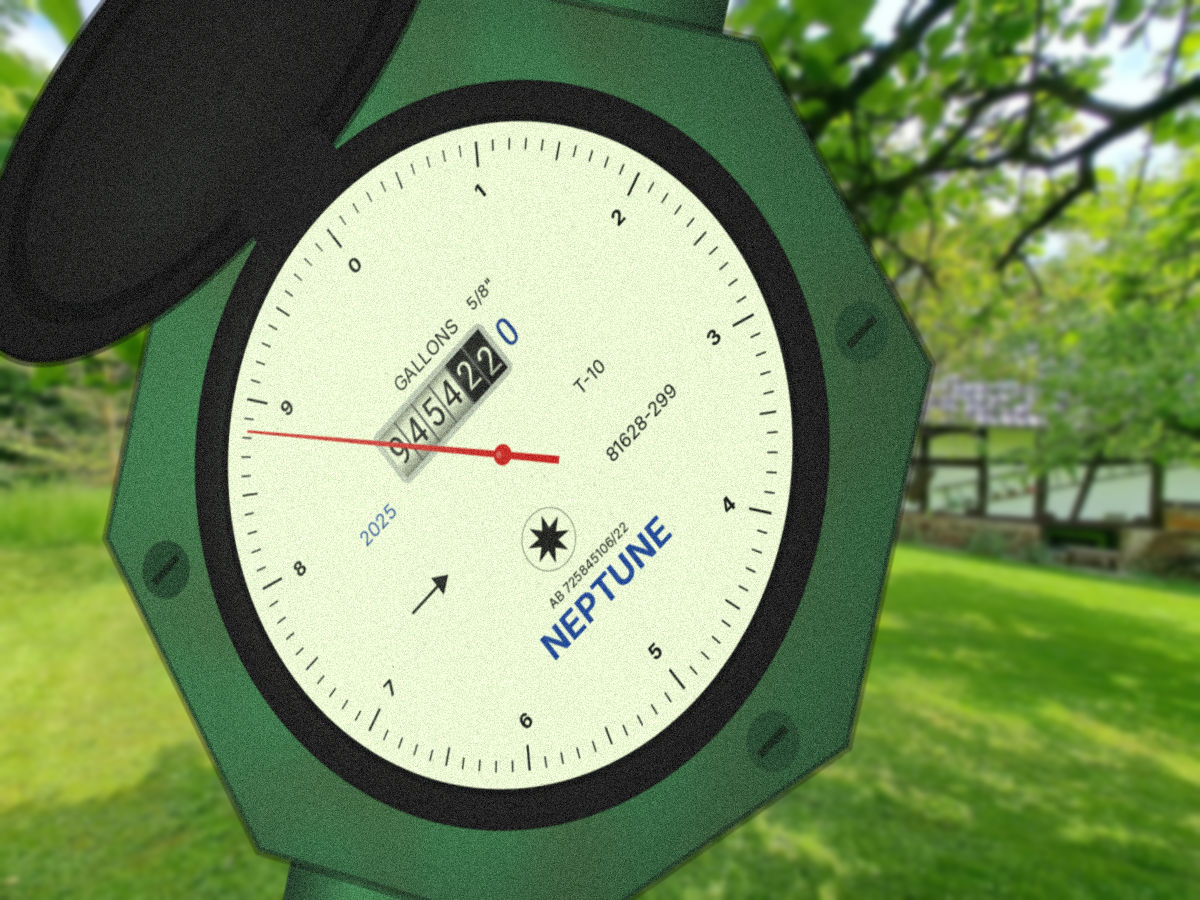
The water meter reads 9454218.8 gal
